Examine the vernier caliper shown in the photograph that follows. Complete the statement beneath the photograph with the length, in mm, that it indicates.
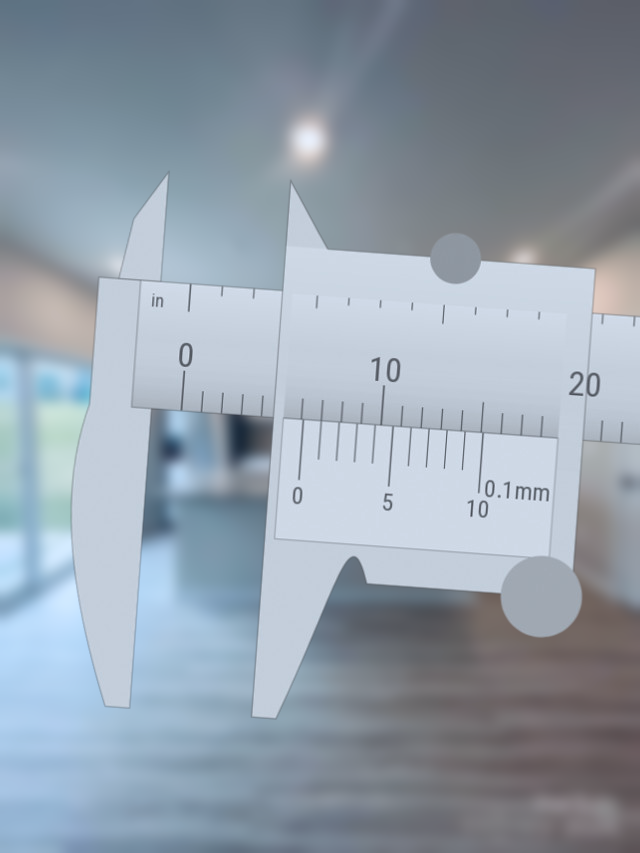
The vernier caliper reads 6.1 mm
